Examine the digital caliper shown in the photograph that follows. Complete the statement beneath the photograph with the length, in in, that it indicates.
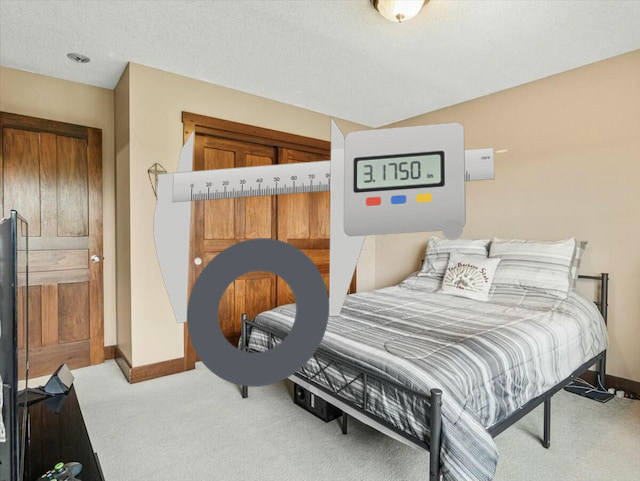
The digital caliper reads 3.1750 in
